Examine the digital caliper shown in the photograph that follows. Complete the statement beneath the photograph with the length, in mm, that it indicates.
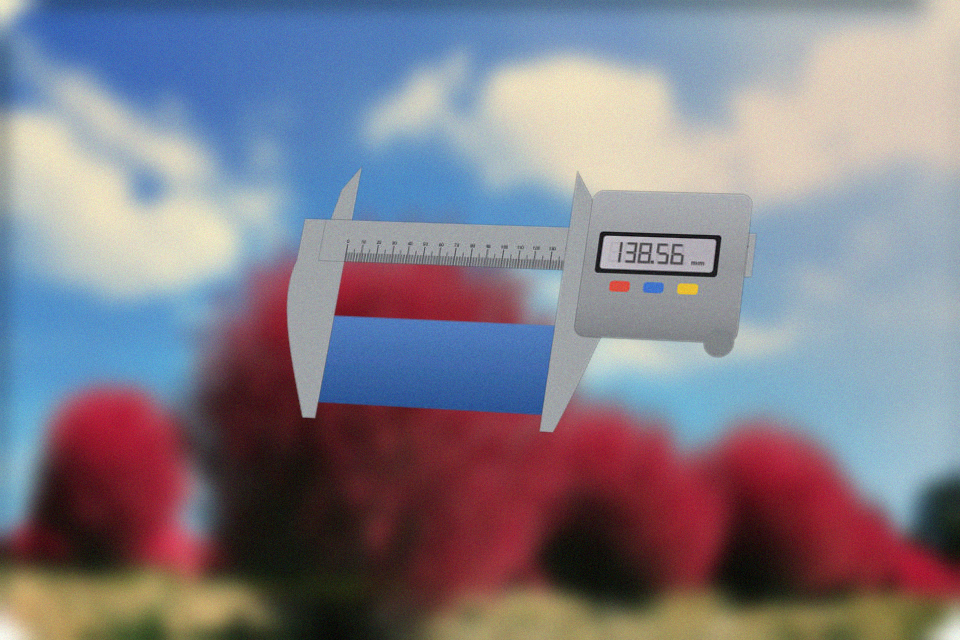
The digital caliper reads 138.56 mm
